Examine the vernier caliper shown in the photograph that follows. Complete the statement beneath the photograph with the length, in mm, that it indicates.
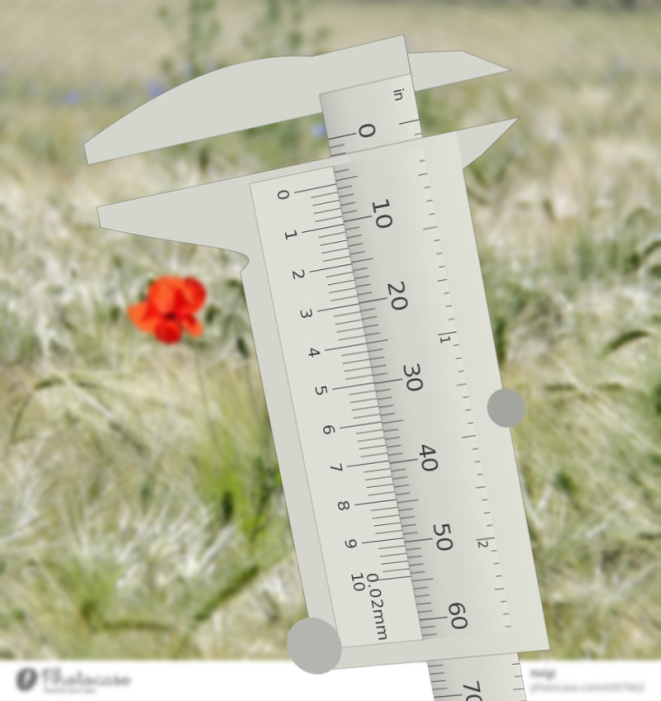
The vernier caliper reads 5.4 mm
